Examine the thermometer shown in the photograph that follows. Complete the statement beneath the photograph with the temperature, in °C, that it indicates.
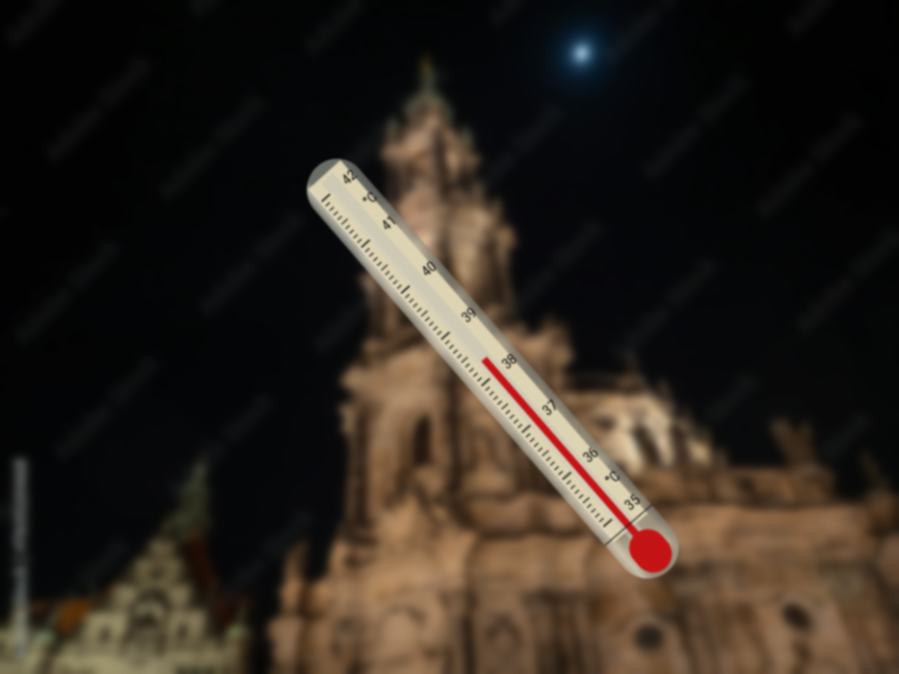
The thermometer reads 38.3 °C
